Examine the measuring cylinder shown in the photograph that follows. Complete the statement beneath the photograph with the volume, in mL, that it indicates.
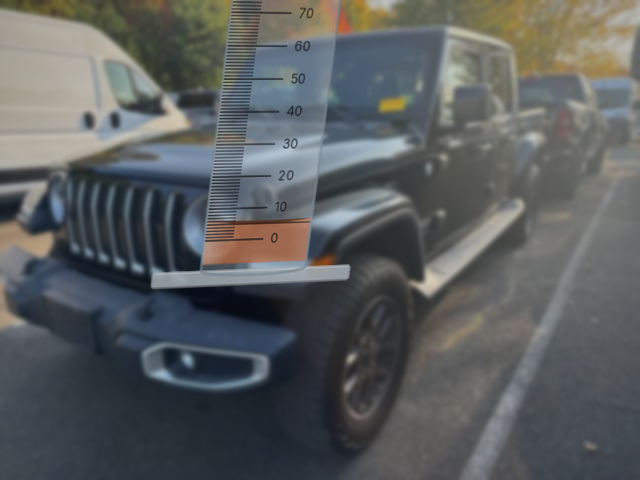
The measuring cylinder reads 5 mL
